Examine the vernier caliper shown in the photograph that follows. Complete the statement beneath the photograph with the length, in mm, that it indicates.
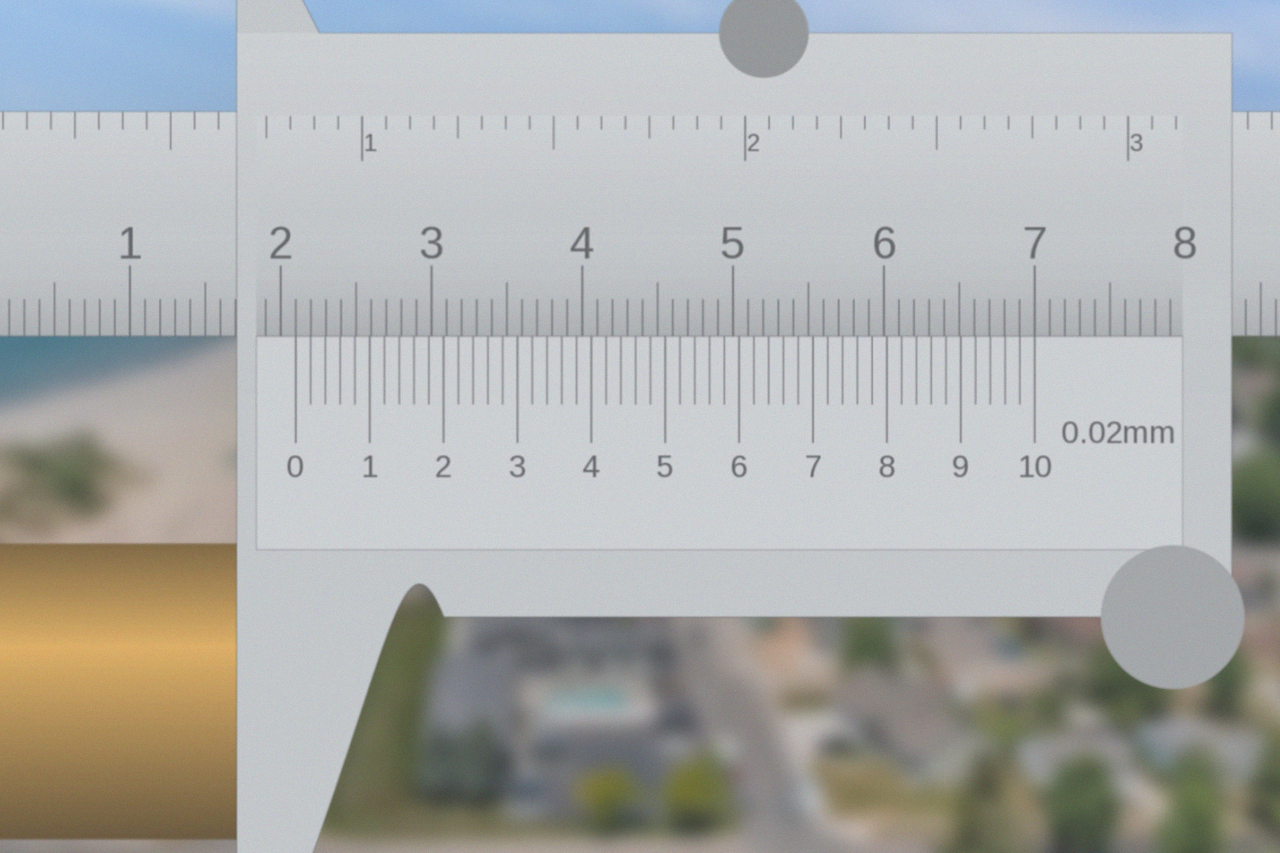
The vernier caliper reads 21.0 mm
